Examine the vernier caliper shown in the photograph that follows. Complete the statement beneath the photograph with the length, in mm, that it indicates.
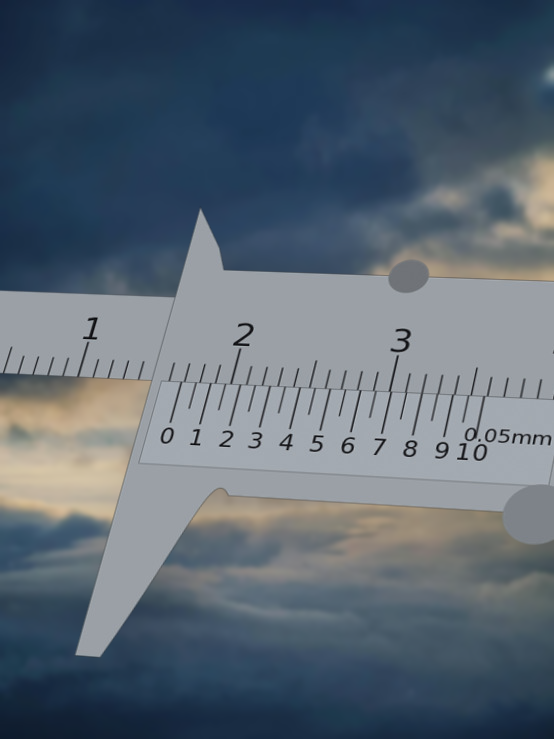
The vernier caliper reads 16.8 mm
